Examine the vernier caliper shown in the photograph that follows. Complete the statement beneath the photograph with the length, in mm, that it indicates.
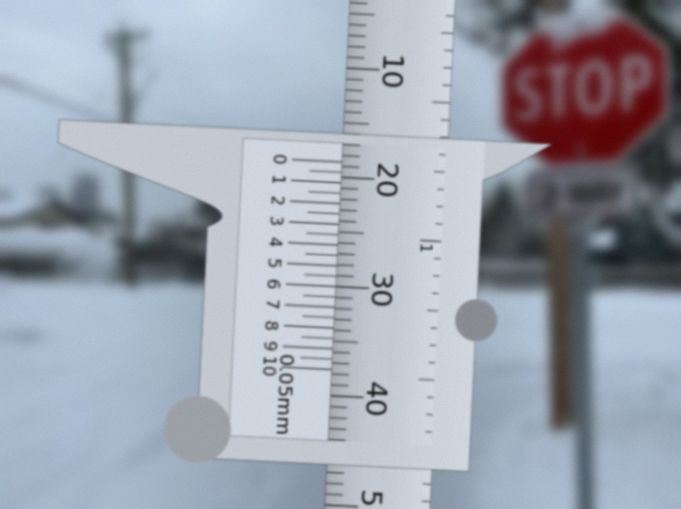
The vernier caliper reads 18.6 mm
